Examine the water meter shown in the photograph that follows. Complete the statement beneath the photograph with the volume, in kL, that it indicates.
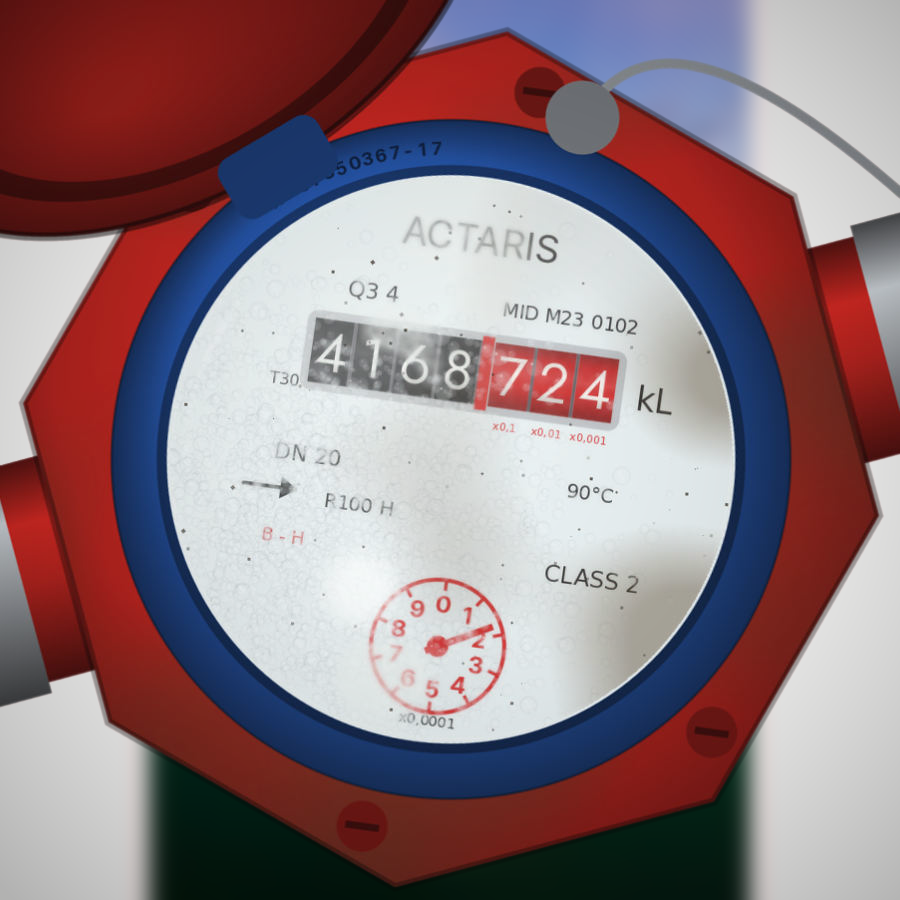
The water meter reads 4168.7241 kL
